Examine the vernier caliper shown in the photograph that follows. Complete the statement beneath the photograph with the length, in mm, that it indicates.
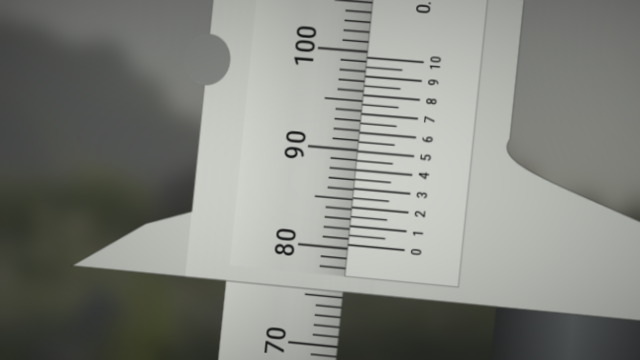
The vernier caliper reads 80.4 mm
